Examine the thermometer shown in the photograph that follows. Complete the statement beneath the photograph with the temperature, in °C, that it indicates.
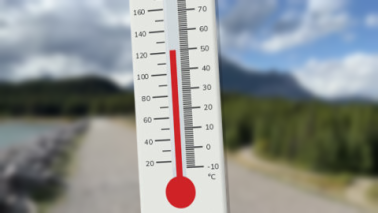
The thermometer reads 50 °C
